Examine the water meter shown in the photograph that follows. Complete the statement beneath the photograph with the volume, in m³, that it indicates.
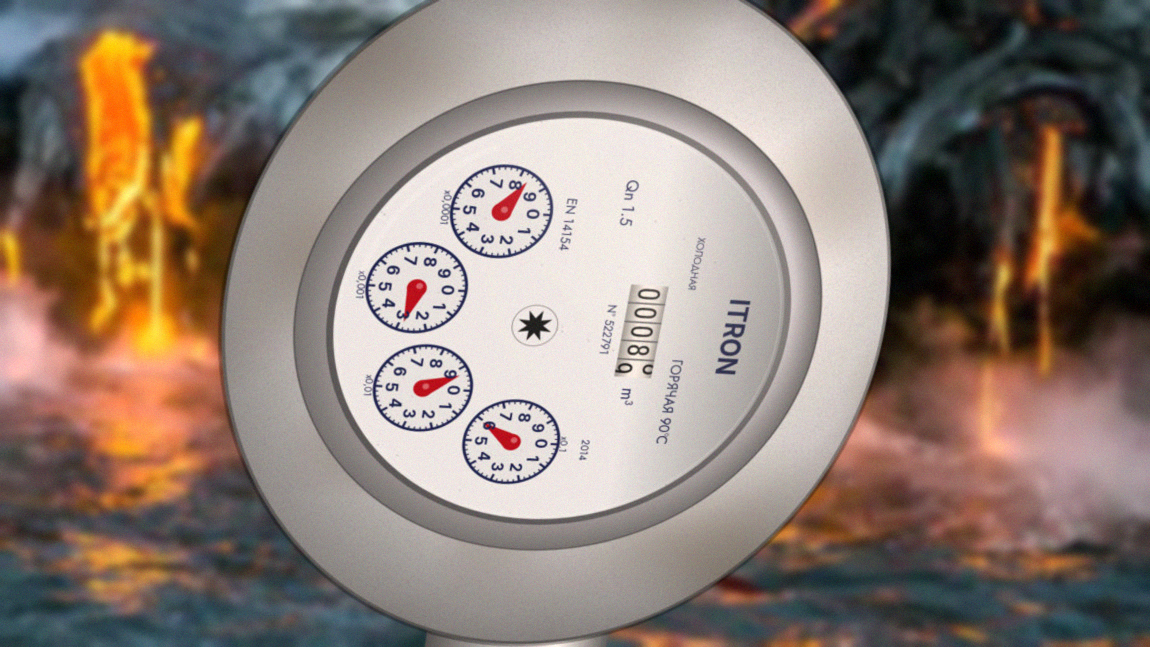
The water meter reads 88.5928 m³
